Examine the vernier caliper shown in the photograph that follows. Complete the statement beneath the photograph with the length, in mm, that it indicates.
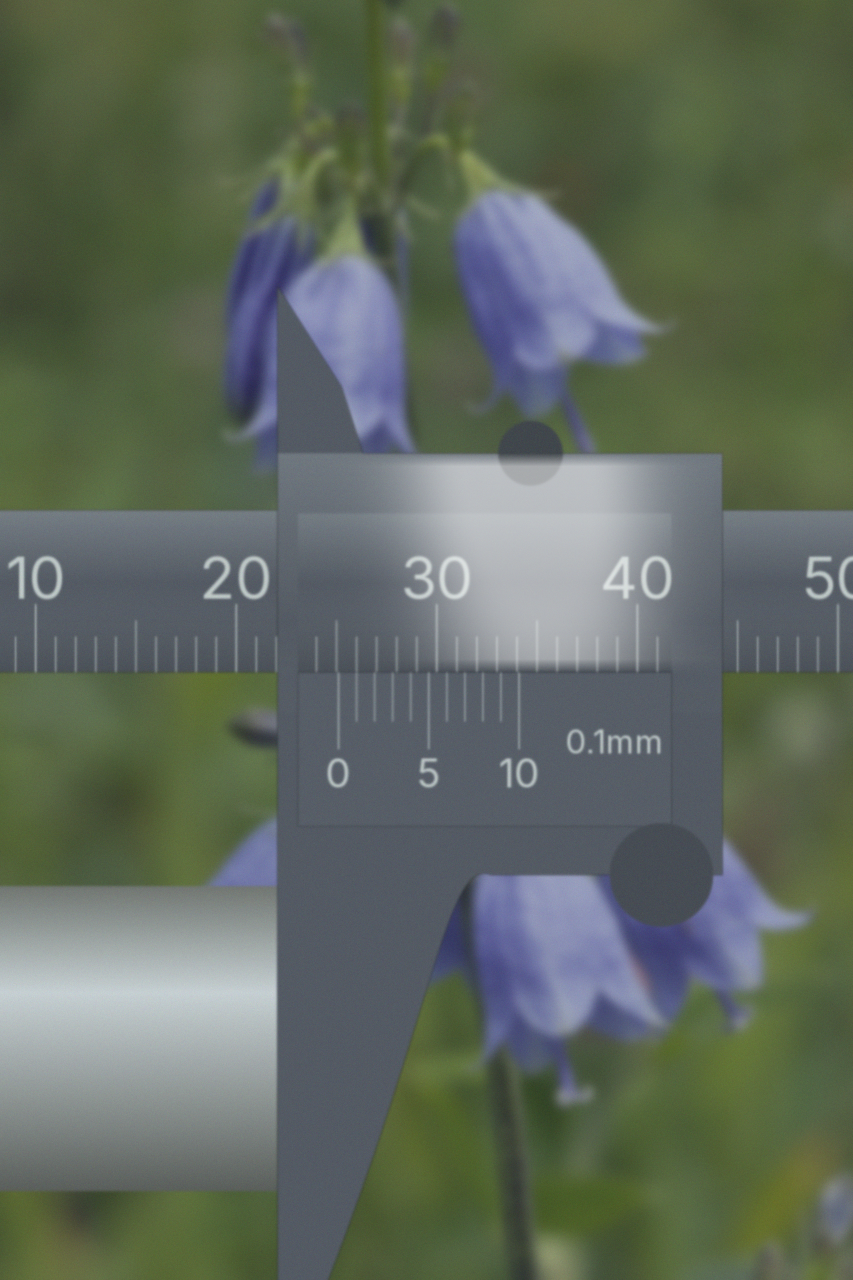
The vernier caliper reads 25.1 mm
